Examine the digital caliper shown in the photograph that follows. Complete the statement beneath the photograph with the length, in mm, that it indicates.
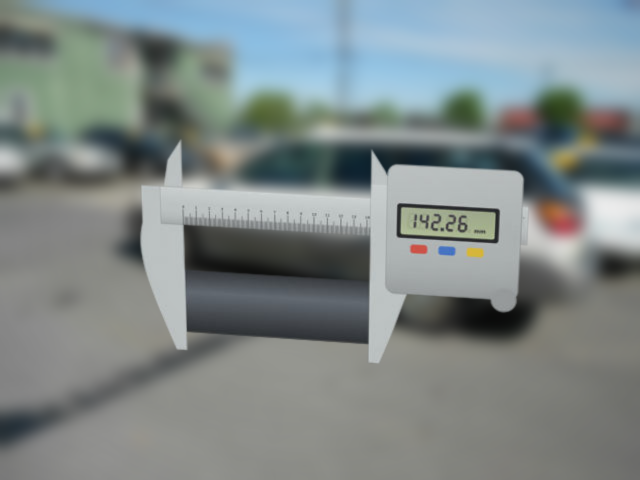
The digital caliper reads 142.26 mm
